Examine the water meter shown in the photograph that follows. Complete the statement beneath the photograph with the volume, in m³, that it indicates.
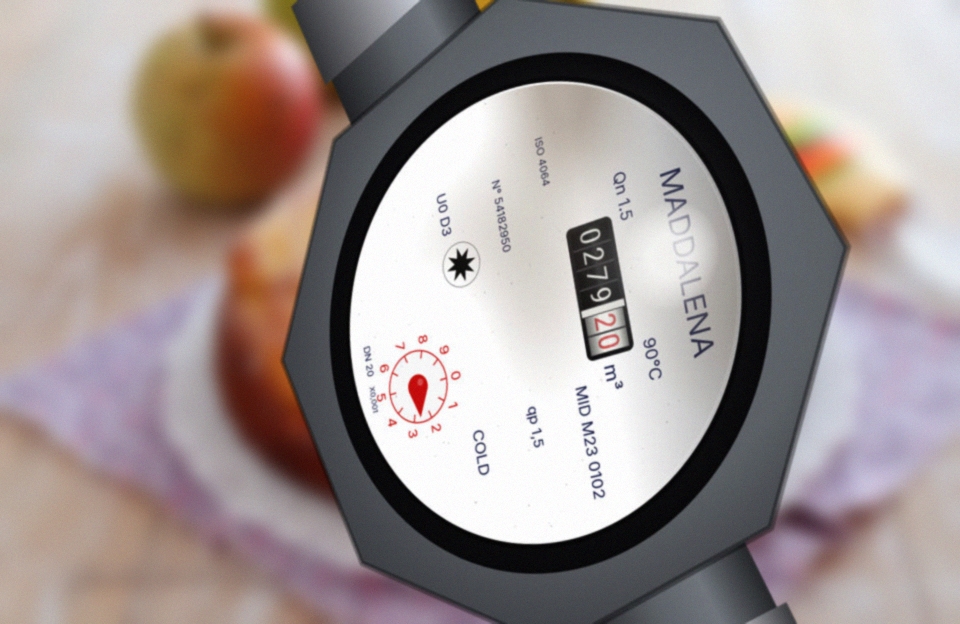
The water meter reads 279.202 m³
